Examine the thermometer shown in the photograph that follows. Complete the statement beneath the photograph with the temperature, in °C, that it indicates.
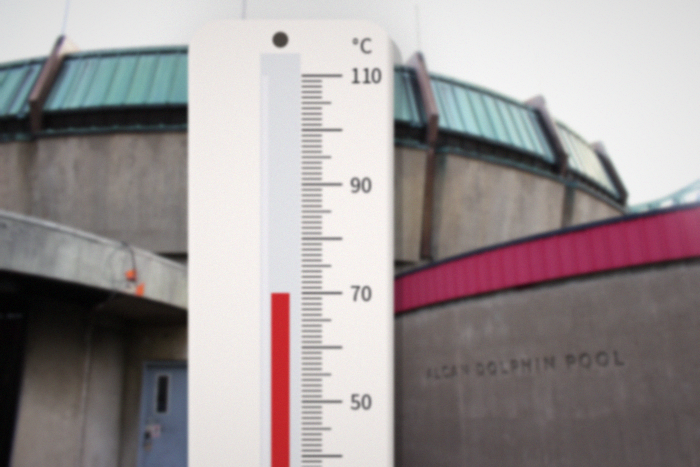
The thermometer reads 70 °C
